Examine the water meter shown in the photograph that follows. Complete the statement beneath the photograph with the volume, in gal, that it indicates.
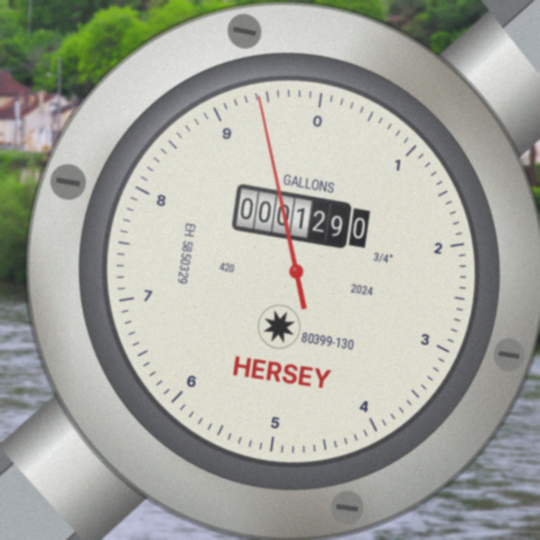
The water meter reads 1289.4 gal
